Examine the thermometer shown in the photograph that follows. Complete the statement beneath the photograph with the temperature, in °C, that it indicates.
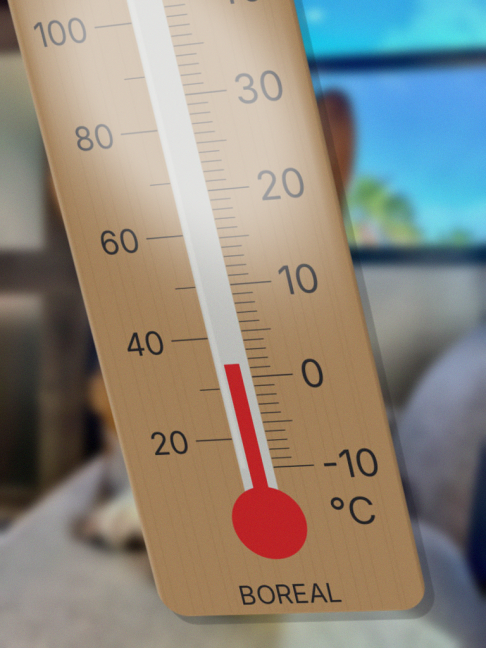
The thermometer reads 1.5 °C
